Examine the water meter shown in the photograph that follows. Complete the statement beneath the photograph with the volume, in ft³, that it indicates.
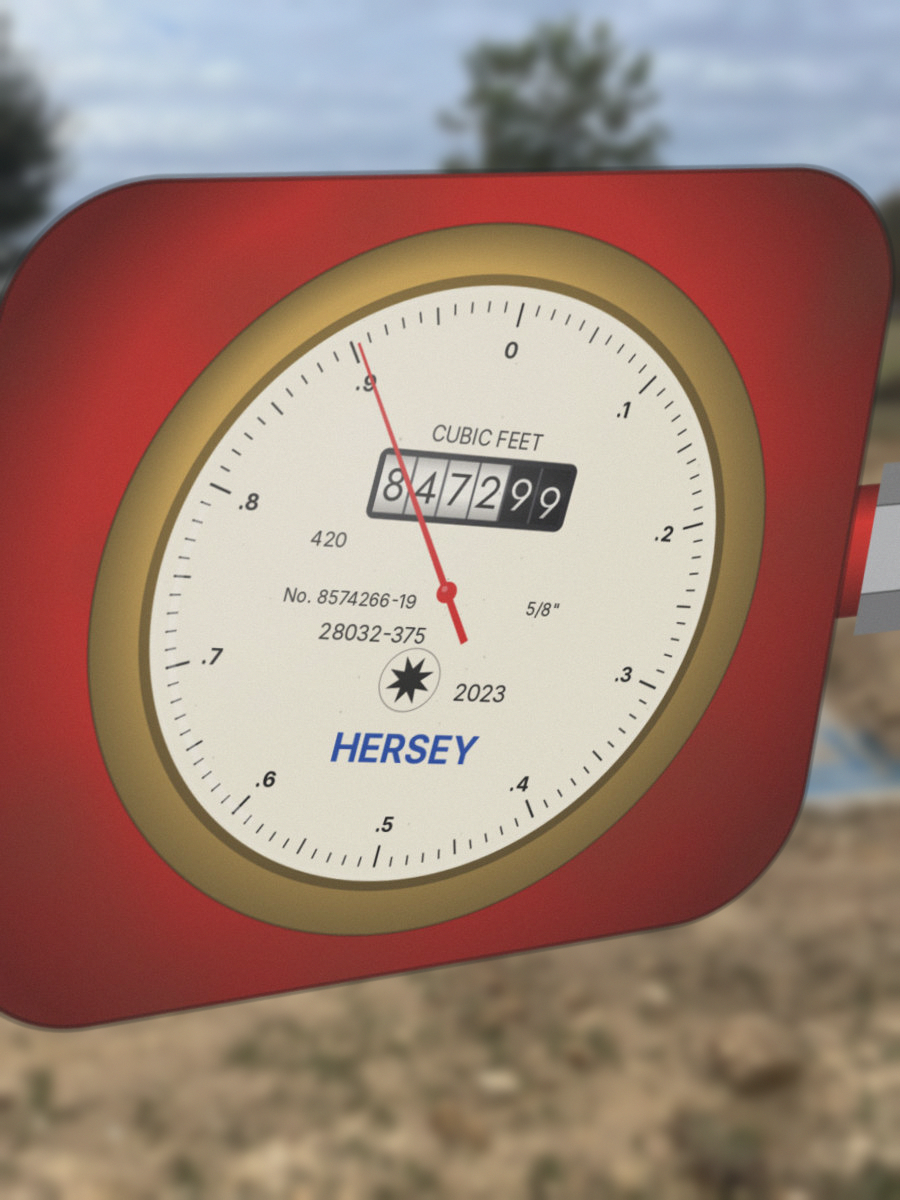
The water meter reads 847298.90 ft³
